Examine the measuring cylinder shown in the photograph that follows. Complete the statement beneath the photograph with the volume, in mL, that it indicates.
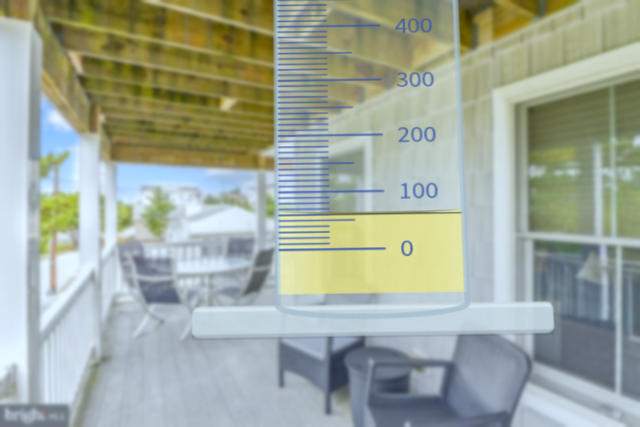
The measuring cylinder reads 60 mL
